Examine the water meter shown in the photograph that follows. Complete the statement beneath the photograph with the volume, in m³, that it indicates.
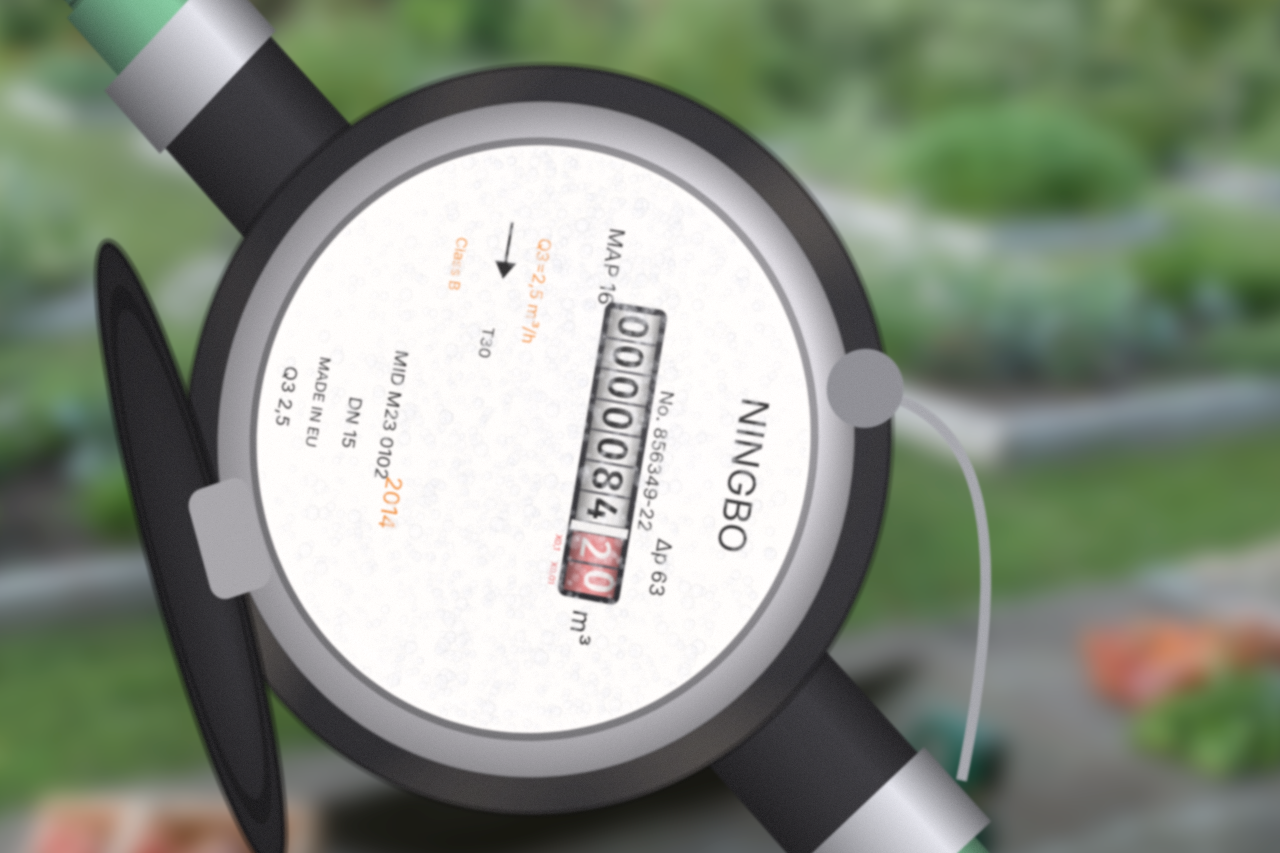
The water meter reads 84.20 m³
